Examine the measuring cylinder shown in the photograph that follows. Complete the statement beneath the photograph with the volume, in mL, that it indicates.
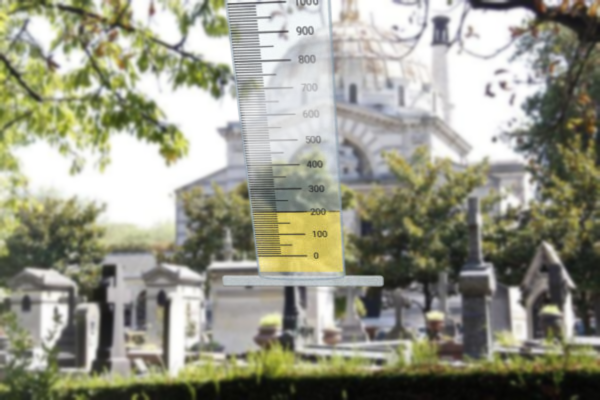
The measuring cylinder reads 200 mL
